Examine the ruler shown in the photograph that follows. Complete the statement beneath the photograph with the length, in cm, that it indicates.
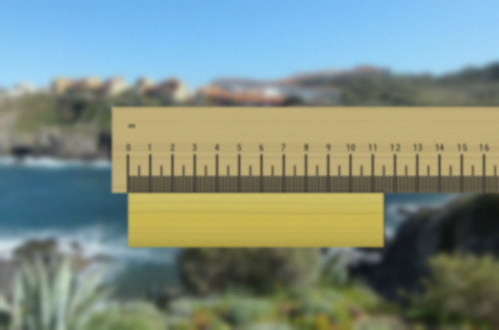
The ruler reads 11.5 cm
